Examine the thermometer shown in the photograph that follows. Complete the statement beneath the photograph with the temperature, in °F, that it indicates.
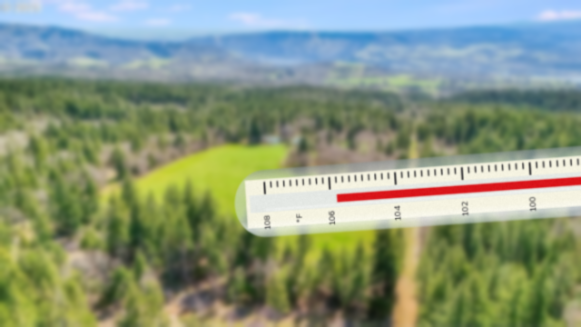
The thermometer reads 105.8 °F
